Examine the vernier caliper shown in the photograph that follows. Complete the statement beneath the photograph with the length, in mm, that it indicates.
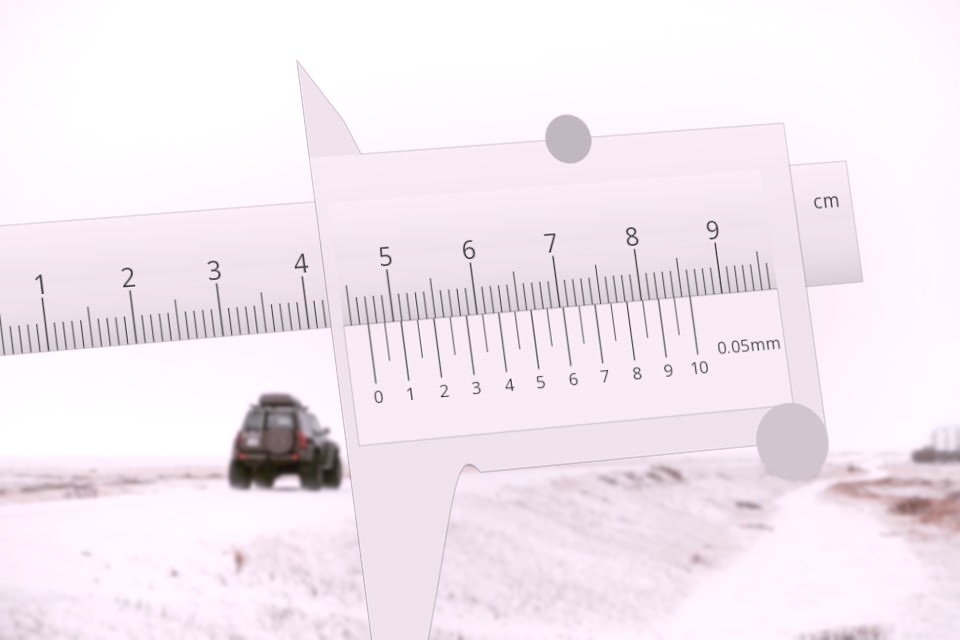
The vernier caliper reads 47.0 mm
